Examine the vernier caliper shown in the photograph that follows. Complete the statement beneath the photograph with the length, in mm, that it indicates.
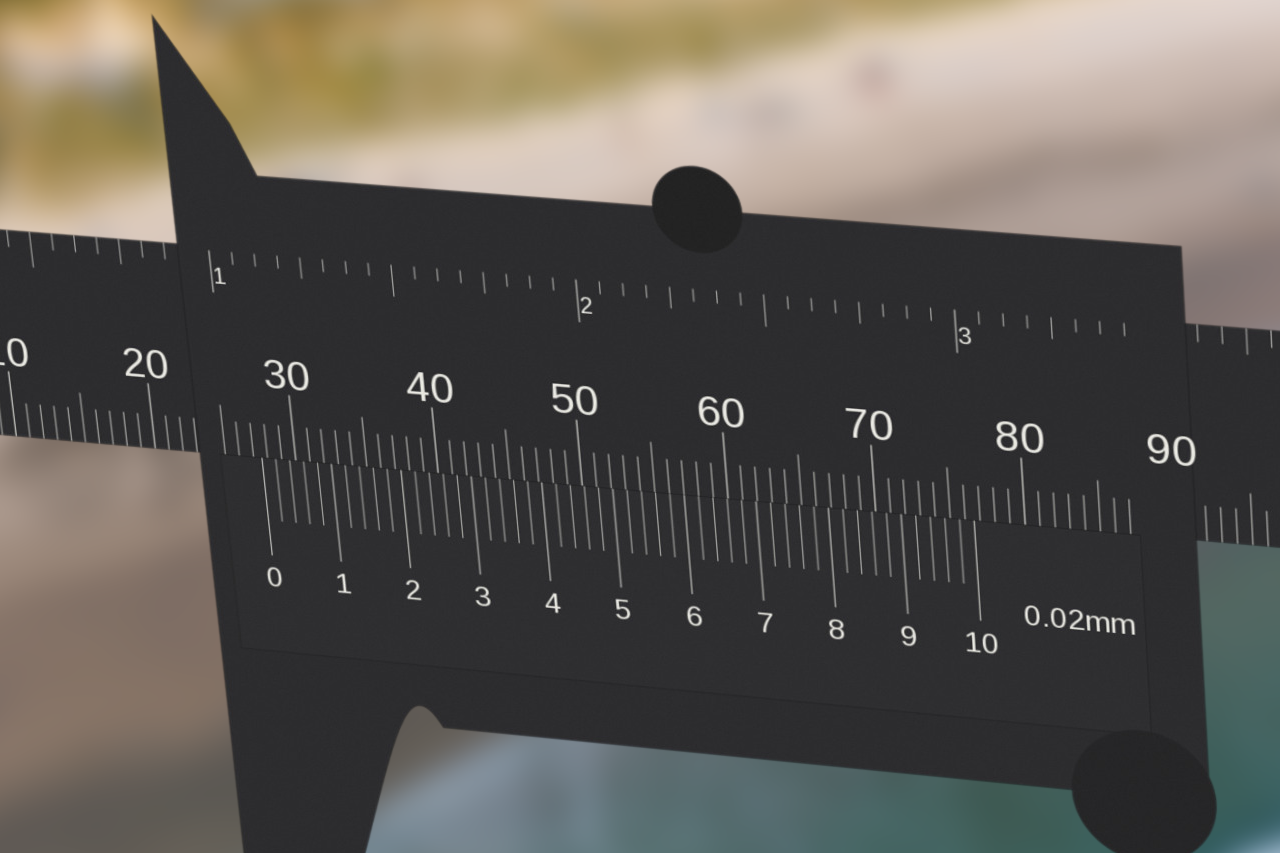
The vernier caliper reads 27.6 mm
